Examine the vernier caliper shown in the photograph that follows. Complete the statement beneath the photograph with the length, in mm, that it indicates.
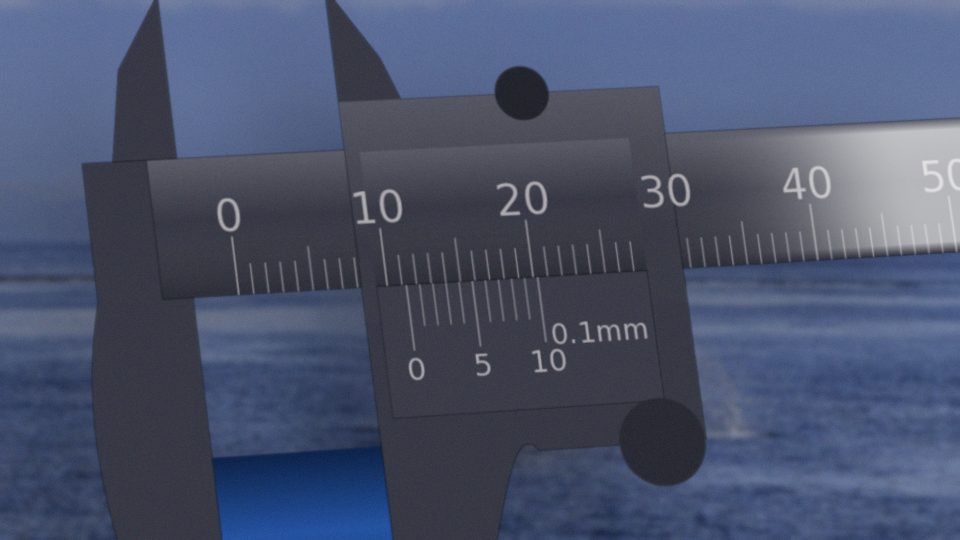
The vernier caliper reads 11.3 mm
